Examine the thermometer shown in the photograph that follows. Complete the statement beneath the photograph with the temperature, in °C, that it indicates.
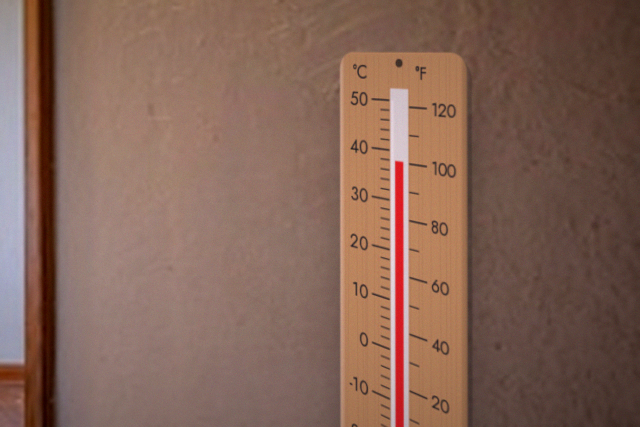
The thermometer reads 38 °C
